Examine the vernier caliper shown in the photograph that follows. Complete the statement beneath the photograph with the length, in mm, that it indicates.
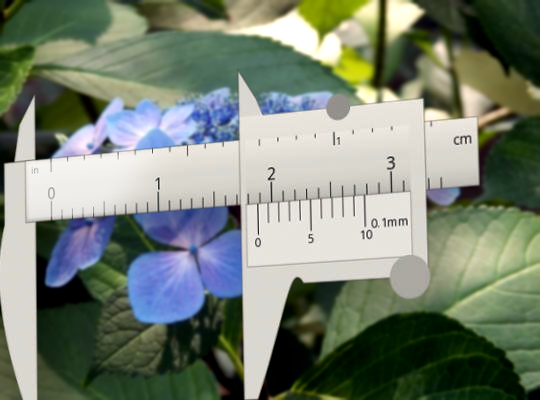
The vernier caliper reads 18.8 mm
